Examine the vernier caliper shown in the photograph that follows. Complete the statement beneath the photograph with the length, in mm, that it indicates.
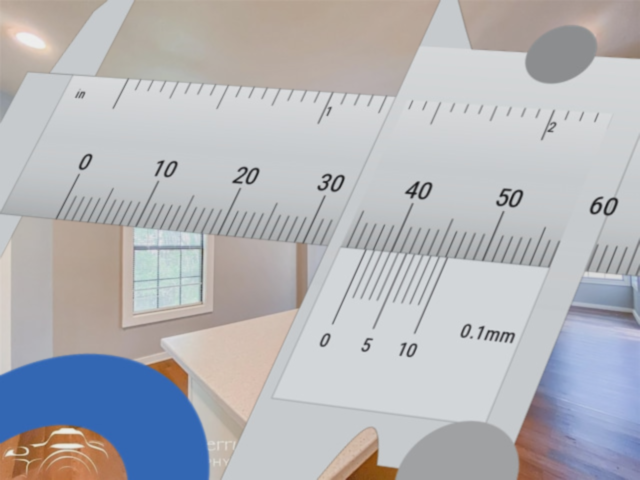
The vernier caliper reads 37.2 mm
